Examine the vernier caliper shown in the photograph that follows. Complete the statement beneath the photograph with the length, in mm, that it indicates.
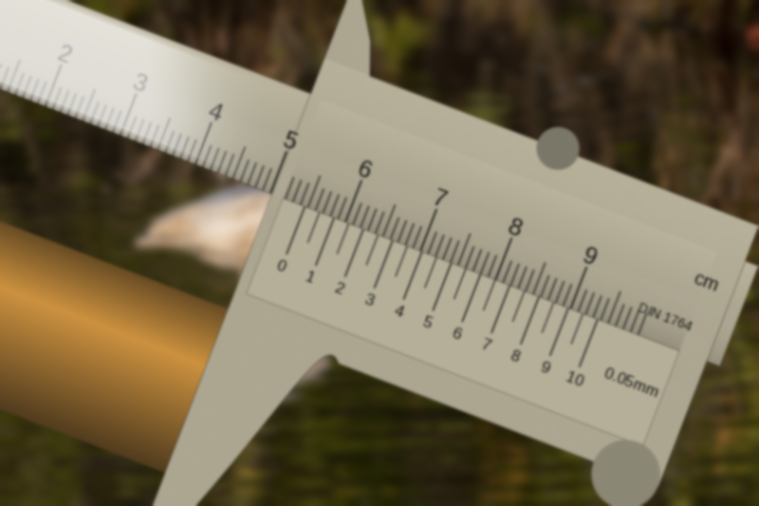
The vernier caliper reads 54.6 mm
